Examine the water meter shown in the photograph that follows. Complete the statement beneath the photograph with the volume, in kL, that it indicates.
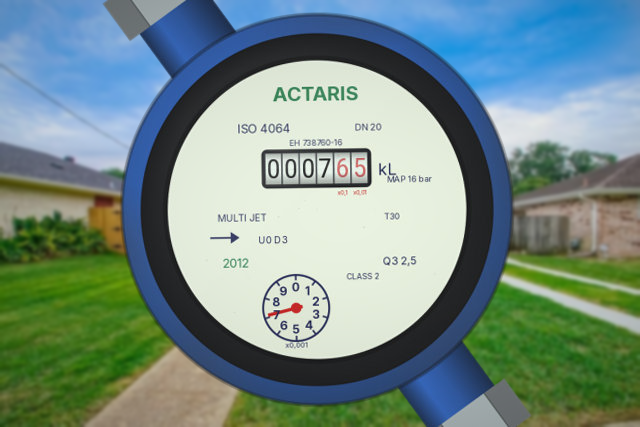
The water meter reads 7.657 kL
